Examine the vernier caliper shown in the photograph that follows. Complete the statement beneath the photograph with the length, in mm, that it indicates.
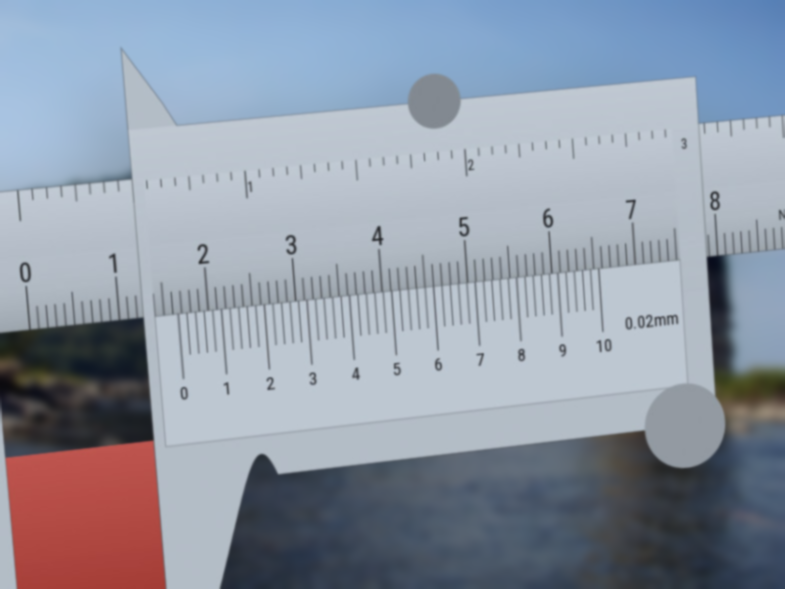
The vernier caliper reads 16.6 mm
